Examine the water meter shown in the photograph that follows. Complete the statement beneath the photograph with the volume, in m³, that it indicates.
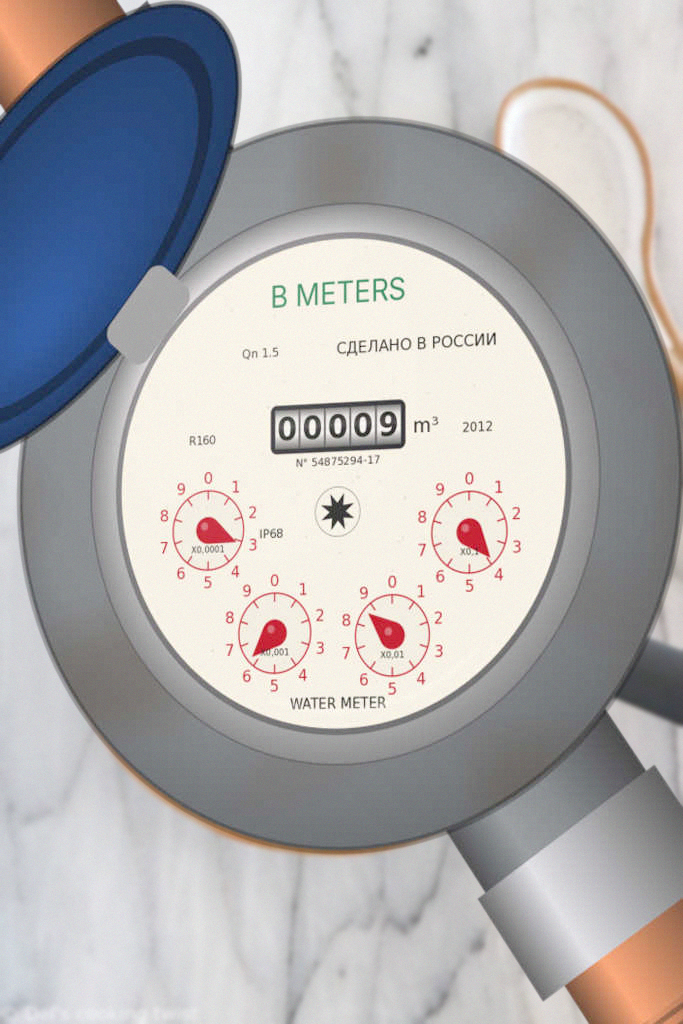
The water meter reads 9.3863 m³
